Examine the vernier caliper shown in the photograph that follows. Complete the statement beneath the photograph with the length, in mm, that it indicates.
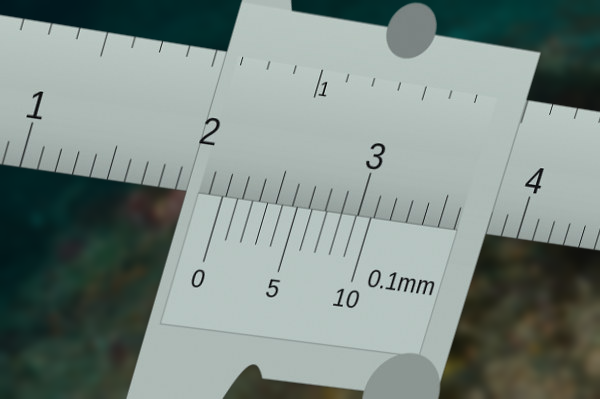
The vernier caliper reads 21.8 mm
